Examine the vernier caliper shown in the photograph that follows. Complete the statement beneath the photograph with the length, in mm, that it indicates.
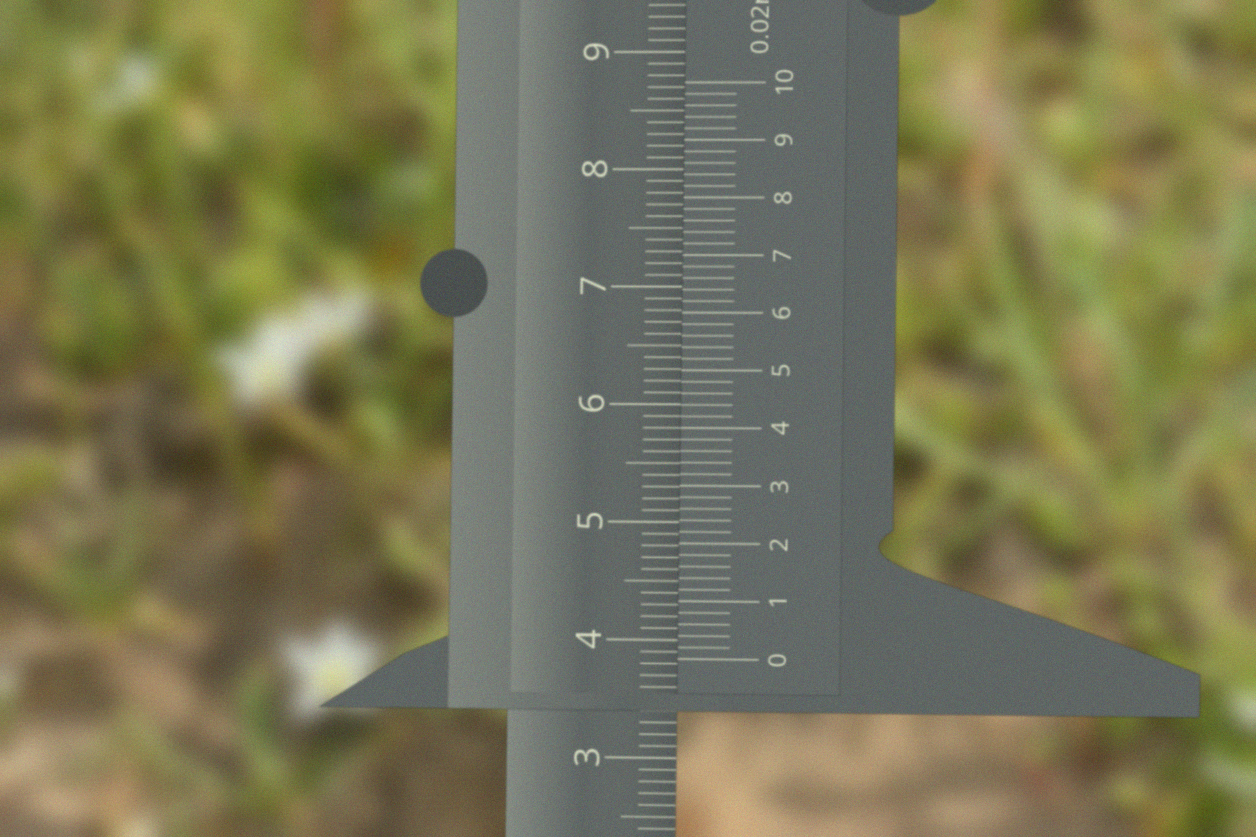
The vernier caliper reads 38.4 mm
